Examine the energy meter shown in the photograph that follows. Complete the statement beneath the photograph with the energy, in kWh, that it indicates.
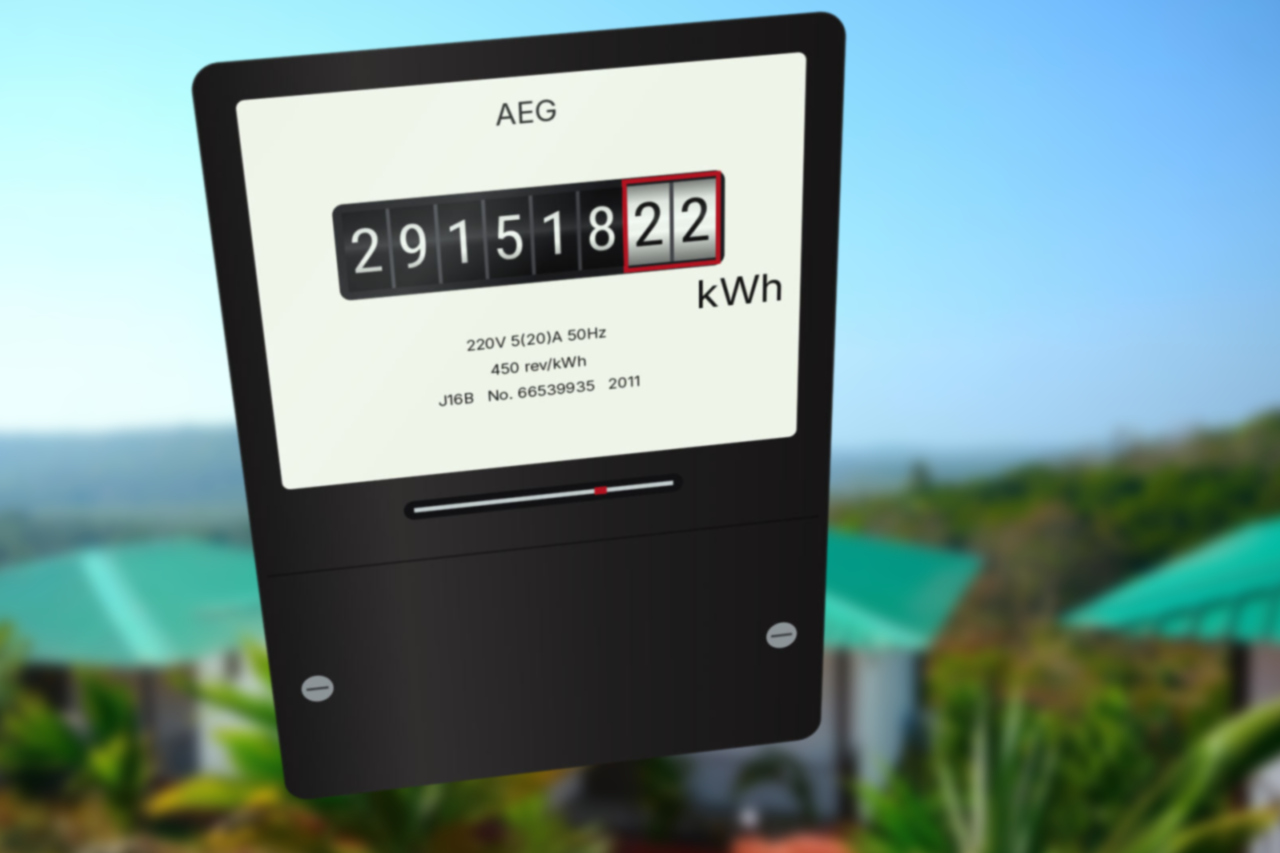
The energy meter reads 291518.22 kWh
